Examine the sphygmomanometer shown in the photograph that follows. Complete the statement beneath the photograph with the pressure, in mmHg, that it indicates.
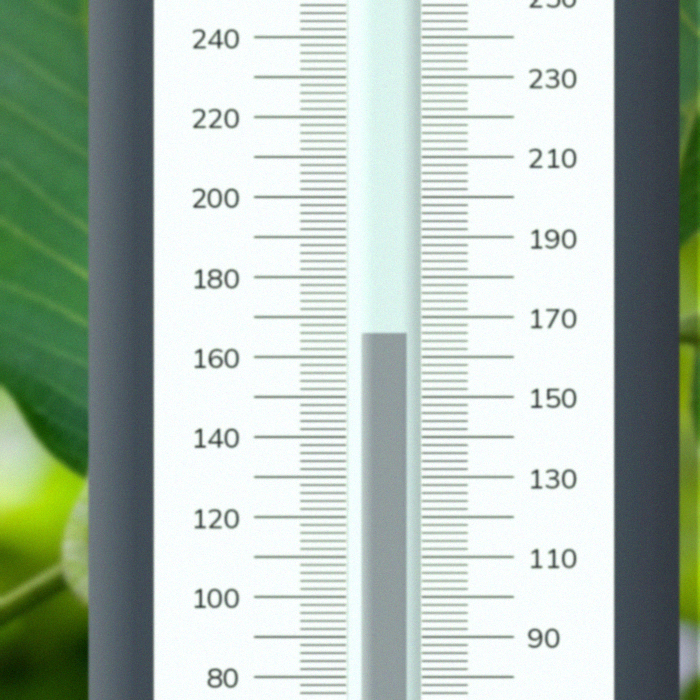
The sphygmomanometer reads 166 mmHg
